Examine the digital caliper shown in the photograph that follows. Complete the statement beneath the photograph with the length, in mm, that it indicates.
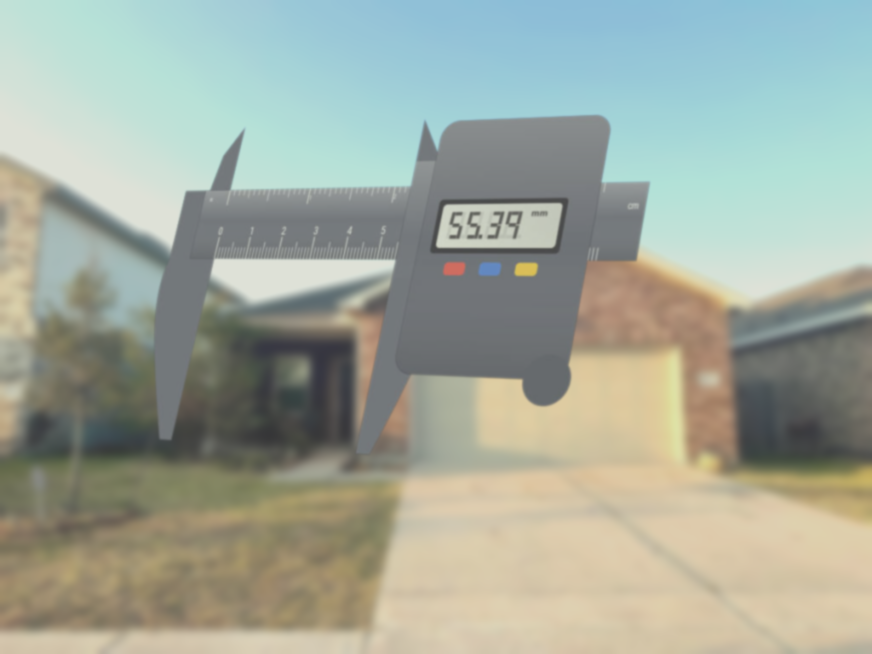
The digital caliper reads 55.39 mm
